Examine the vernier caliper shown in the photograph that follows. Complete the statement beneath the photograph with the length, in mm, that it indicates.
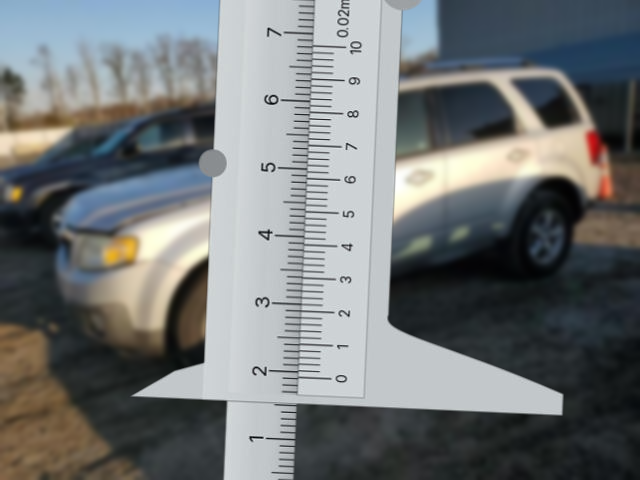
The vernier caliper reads 19.2 mm
